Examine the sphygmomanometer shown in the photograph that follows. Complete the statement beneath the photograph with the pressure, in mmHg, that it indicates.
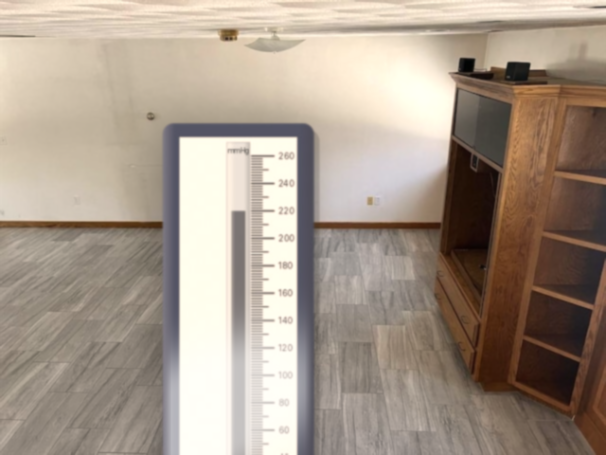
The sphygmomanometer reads 220 mmHg
